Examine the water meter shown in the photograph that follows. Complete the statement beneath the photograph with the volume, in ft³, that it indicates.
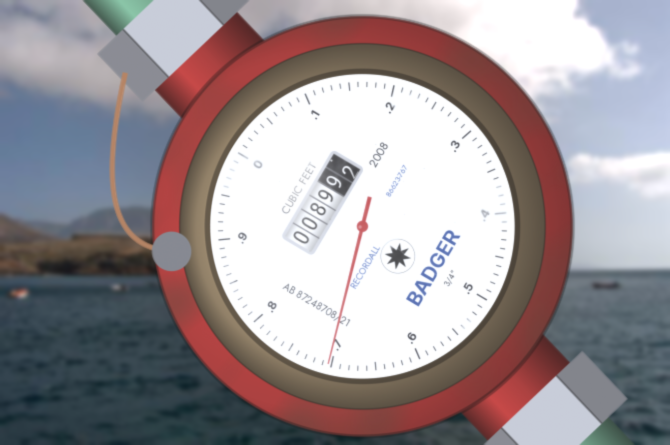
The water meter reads 8991.70 ft³
